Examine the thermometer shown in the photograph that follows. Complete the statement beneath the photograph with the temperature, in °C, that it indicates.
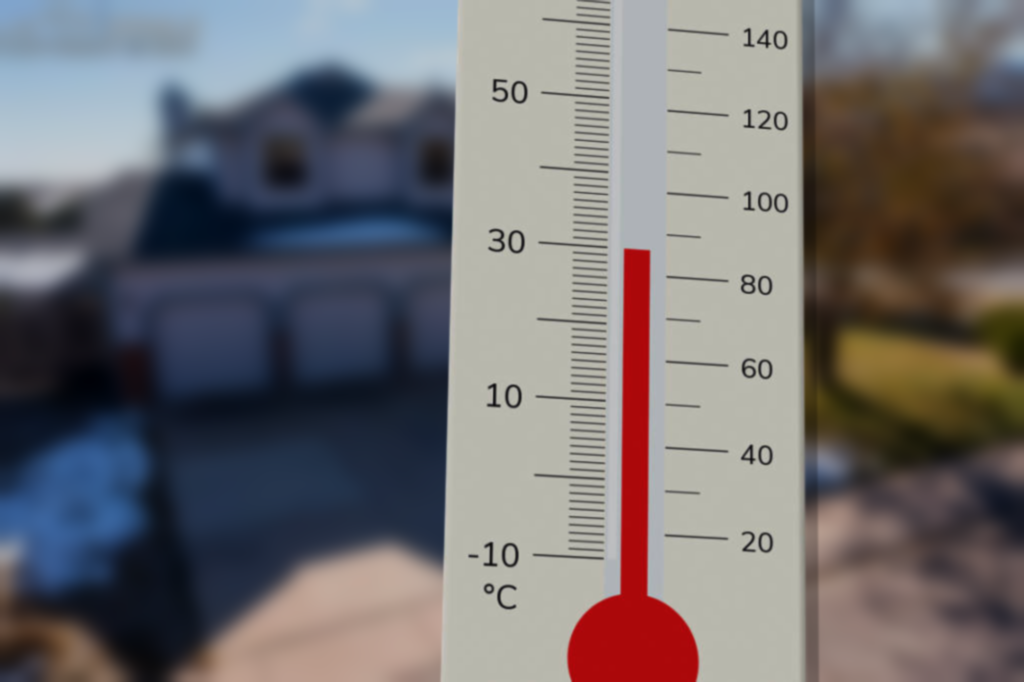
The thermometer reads 30 °C
